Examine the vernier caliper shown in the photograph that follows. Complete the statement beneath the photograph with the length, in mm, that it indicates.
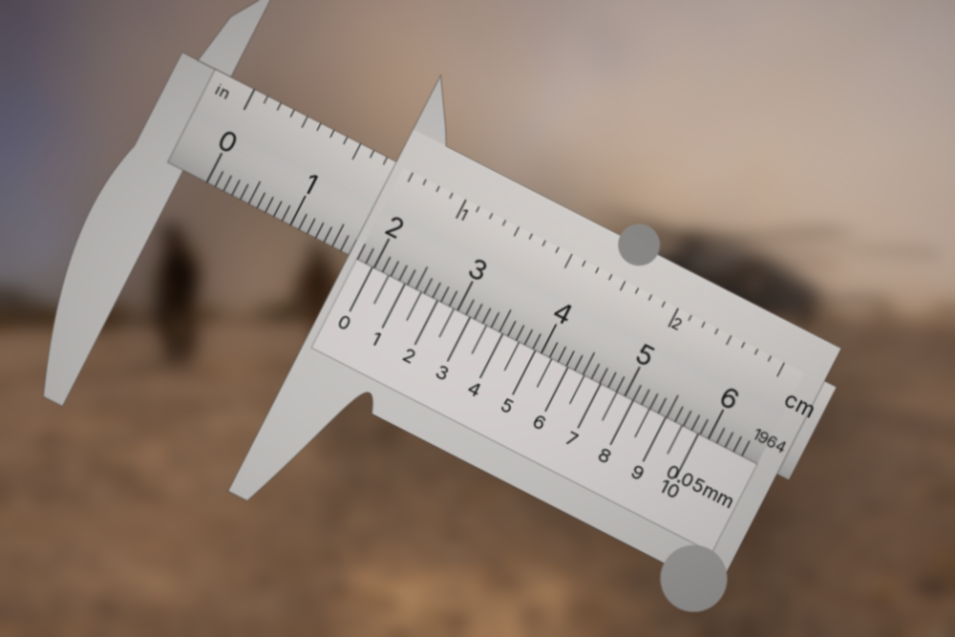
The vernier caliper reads 19.8 mm
